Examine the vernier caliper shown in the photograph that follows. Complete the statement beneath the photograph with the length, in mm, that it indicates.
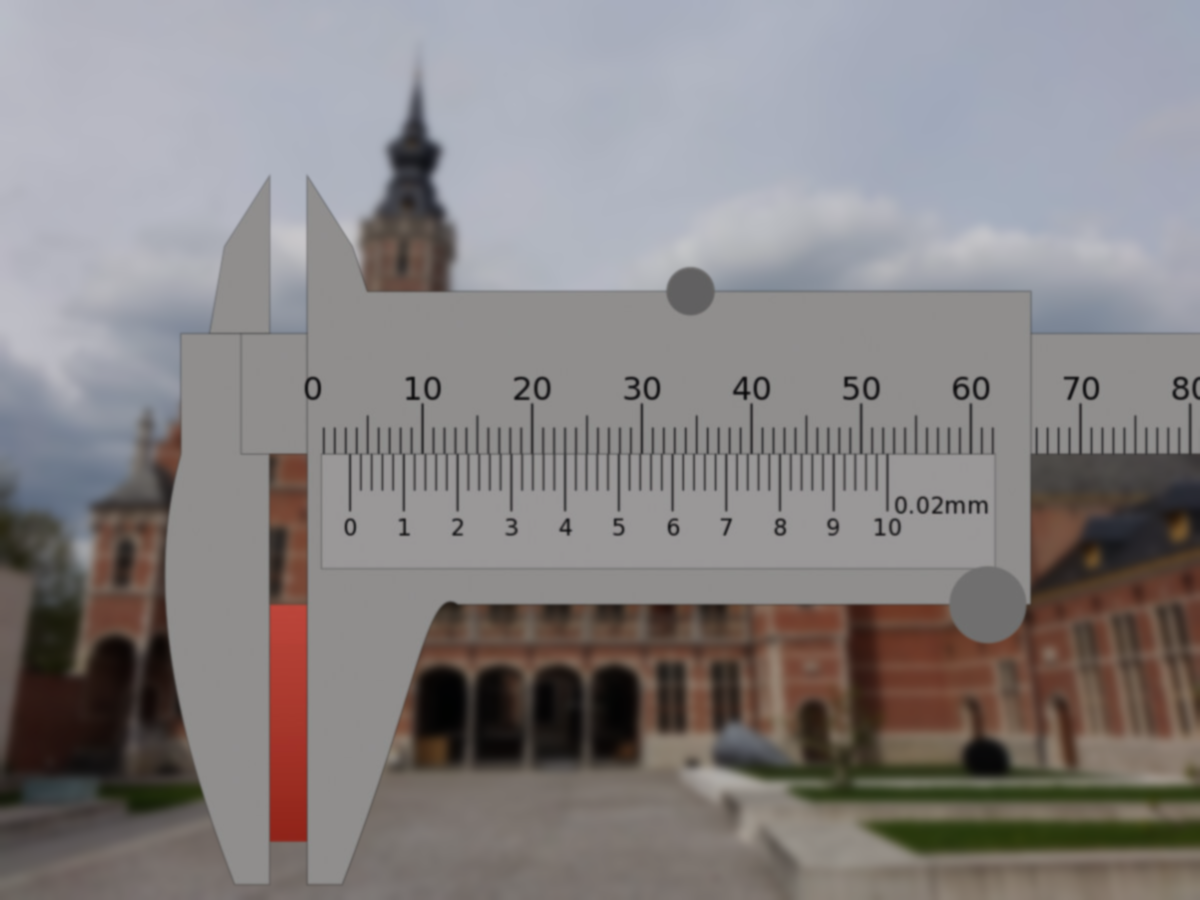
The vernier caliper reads 3.4 mm
